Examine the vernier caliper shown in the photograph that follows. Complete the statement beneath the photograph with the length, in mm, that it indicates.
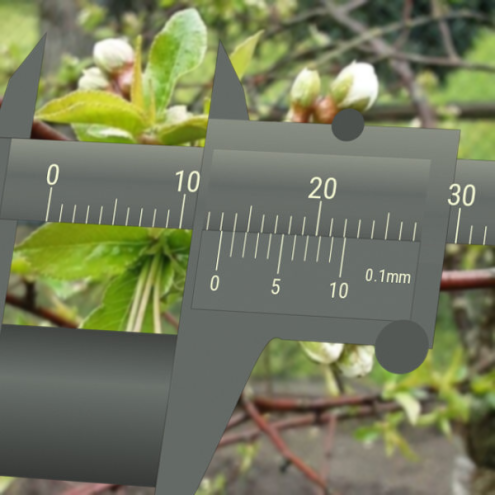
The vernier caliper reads 13.1 mm
